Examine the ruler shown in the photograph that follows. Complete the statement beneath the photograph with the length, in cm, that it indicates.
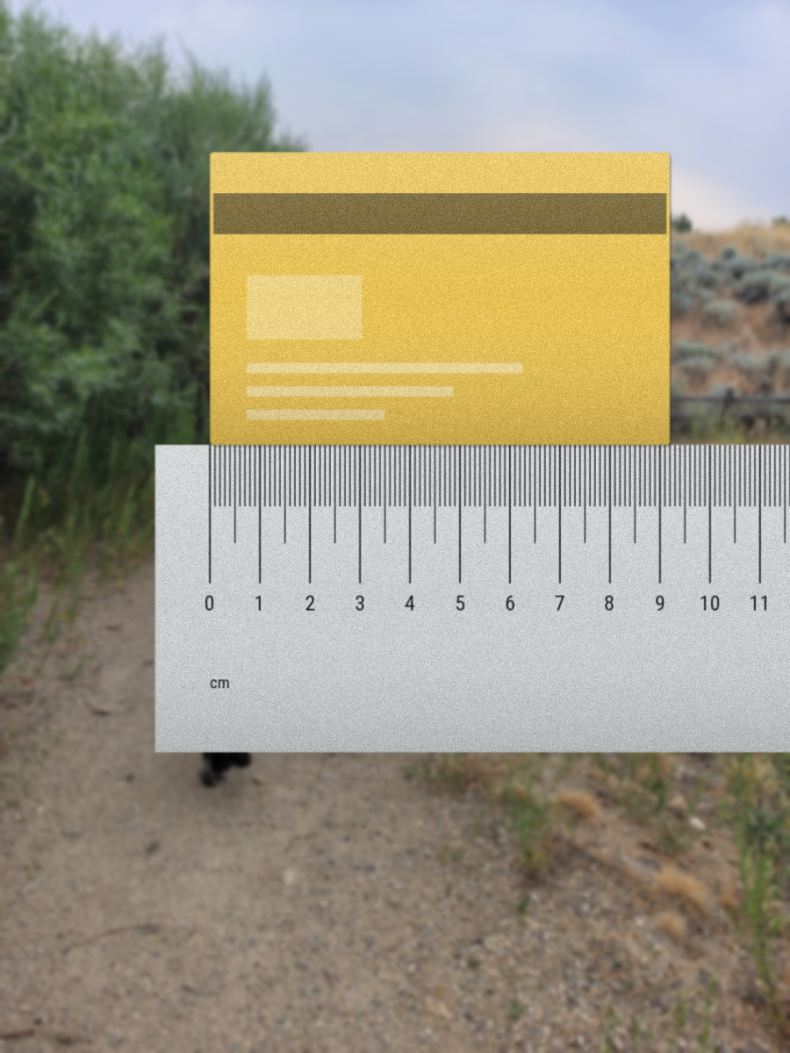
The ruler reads 9.2 cm
